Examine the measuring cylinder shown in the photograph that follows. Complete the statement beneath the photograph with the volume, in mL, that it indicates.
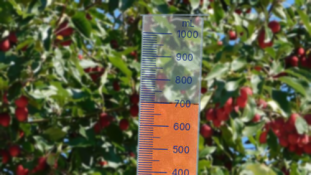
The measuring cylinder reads 700 mL
